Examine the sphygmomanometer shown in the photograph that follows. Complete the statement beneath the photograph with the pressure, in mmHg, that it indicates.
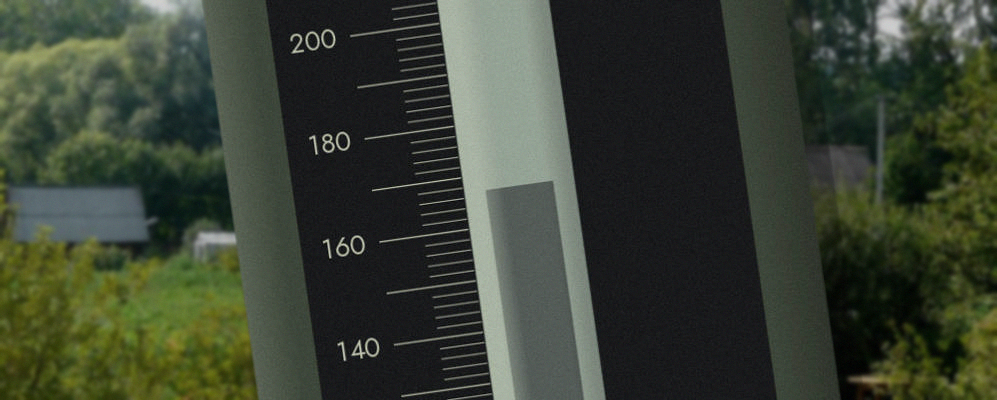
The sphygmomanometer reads 167 mmHg
